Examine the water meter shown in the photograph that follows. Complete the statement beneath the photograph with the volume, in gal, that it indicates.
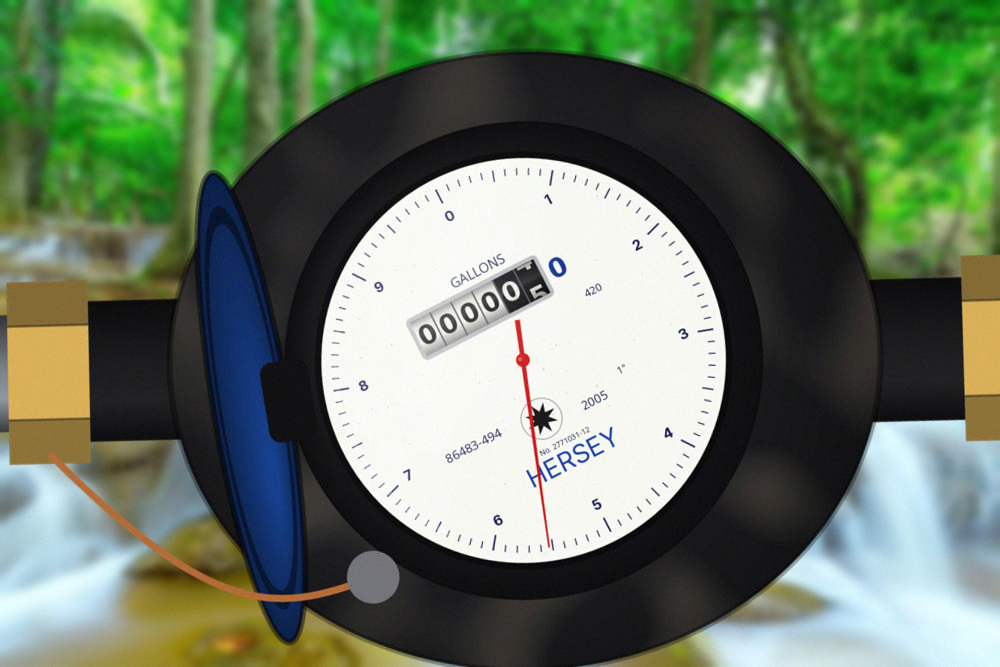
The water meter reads 45.5 gal
